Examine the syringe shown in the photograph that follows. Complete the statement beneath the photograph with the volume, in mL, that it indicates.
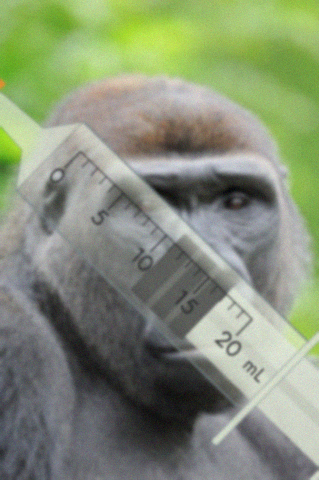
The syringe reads 11 mL
